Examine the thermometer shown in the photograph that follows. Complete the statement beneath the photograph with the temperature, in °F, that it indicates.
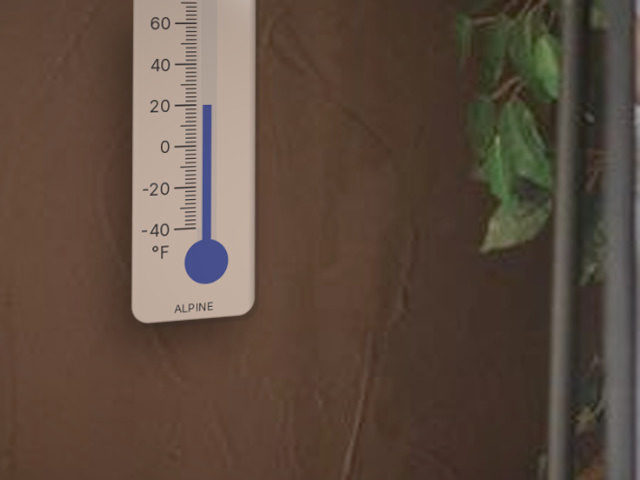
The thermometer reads 20 °F
